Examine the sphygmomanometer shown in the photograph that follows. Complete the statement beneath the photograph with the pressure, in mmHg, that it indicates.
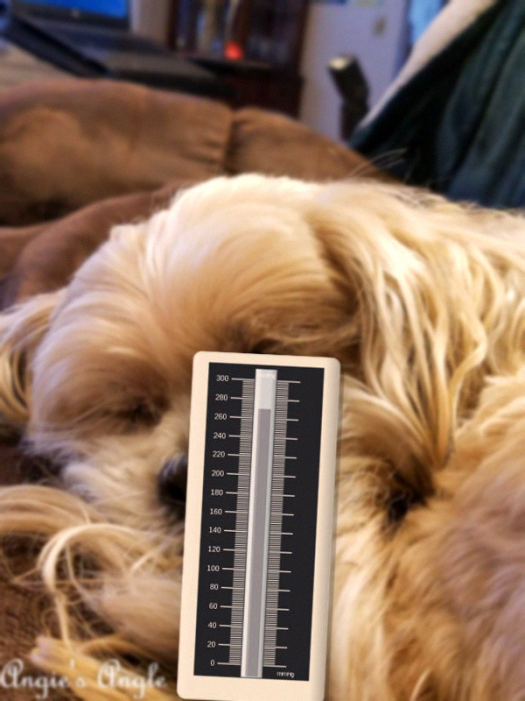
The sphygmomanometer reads 270 mmHg
